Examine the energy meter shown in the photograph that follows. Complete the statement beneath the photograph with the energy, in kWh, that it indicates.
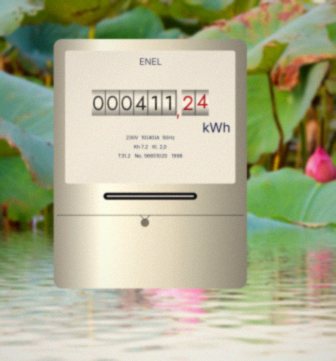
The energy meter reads 411.24 kWh
